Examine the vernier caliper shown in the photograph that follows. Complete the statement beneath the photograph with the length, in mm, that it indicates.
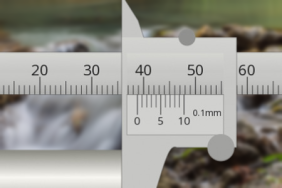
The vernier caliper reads 38.8 mm
